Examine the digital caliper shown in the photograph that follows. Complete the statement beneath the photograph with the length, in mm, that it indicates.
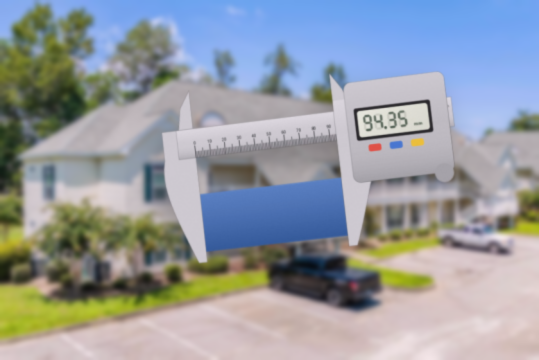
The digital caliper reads 94.35 mm
